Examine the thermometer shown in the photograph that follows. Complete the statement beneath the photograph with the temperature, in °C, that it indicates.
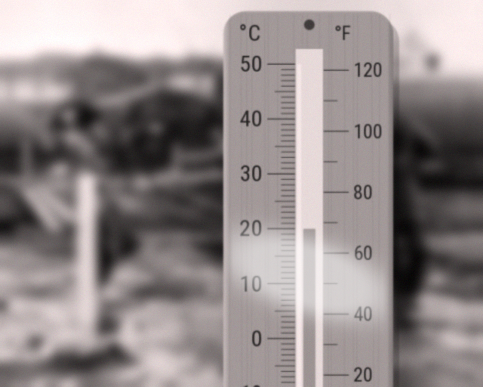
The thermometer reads 20 °C
